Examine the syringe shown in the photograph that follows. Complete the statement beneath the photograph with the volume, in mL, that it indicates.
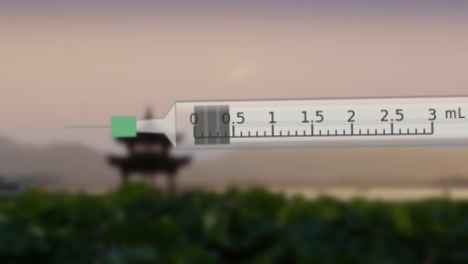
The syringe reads 0 mL
